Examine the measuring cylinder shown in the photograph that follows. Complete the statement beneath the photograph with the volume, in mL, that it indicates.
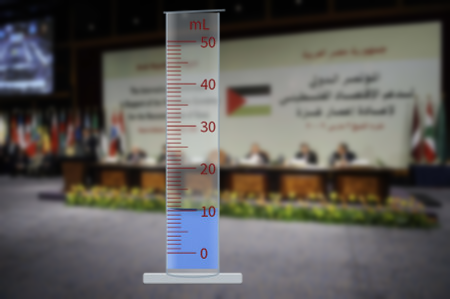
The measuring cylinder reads 10 mL
